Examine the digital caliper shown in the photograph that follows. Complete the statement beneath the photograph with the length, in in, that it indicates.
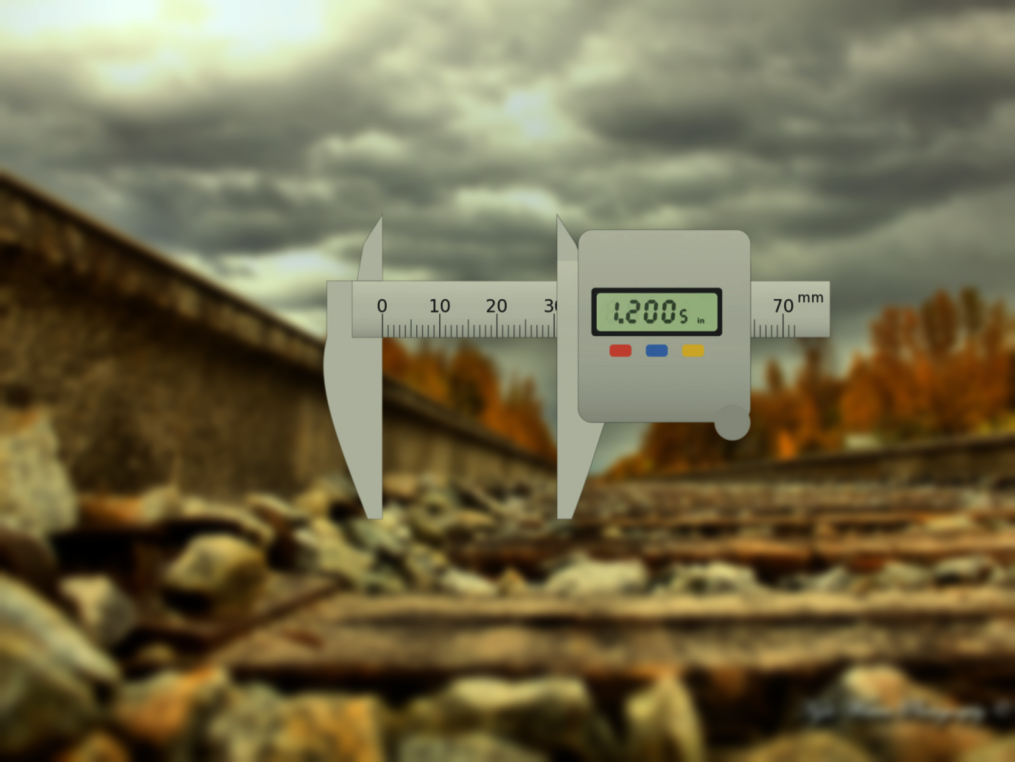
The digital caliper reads 1.2005 in
